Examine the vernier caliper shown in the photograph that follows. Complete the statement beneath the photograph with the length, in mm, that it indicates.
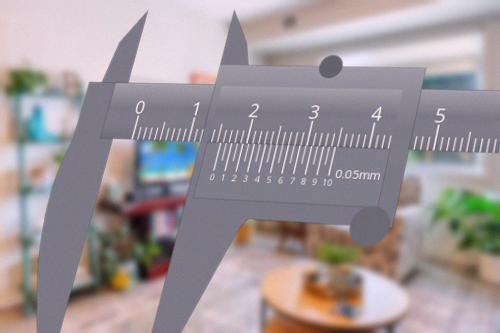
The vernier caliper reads 15.6 mm
